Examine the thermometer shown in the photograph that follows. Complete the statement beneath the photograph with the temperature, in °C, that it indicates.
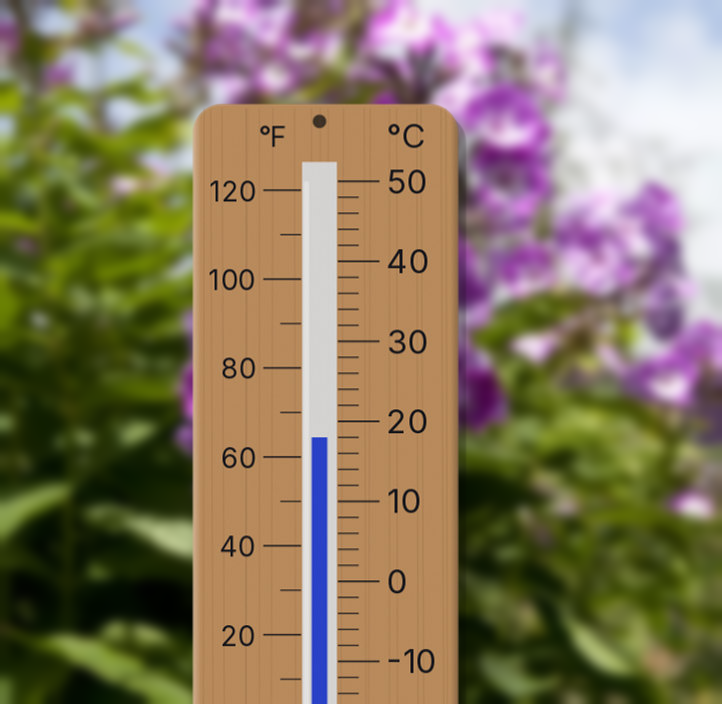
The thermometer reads 18 °C
